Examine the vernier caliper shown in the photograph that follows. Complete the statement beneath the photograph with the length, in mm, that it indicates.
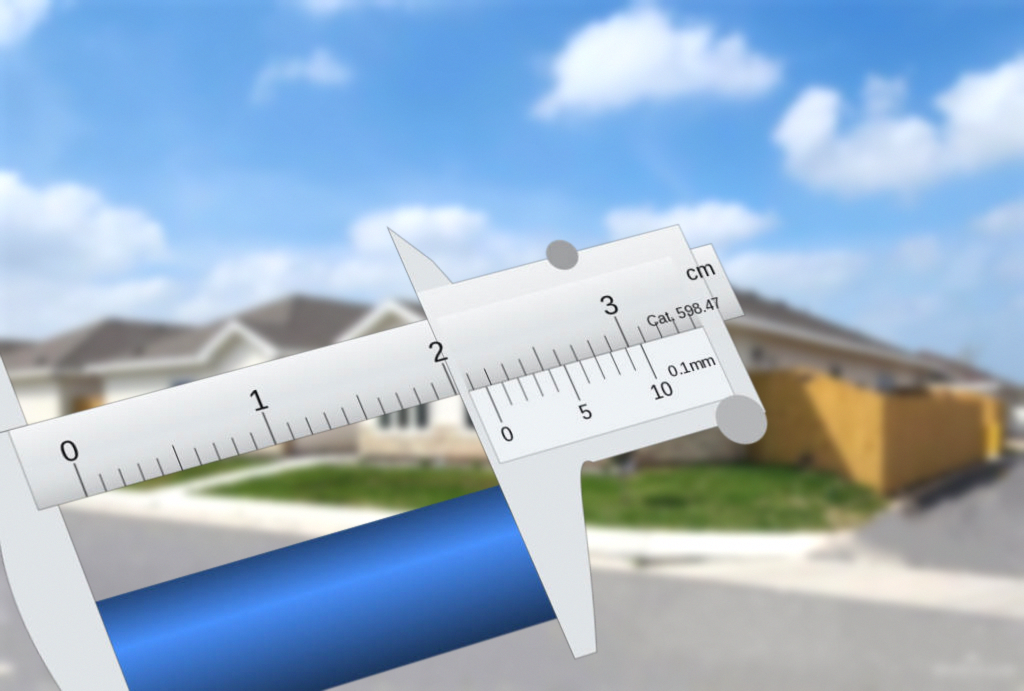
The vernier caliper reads 21.7 mm
